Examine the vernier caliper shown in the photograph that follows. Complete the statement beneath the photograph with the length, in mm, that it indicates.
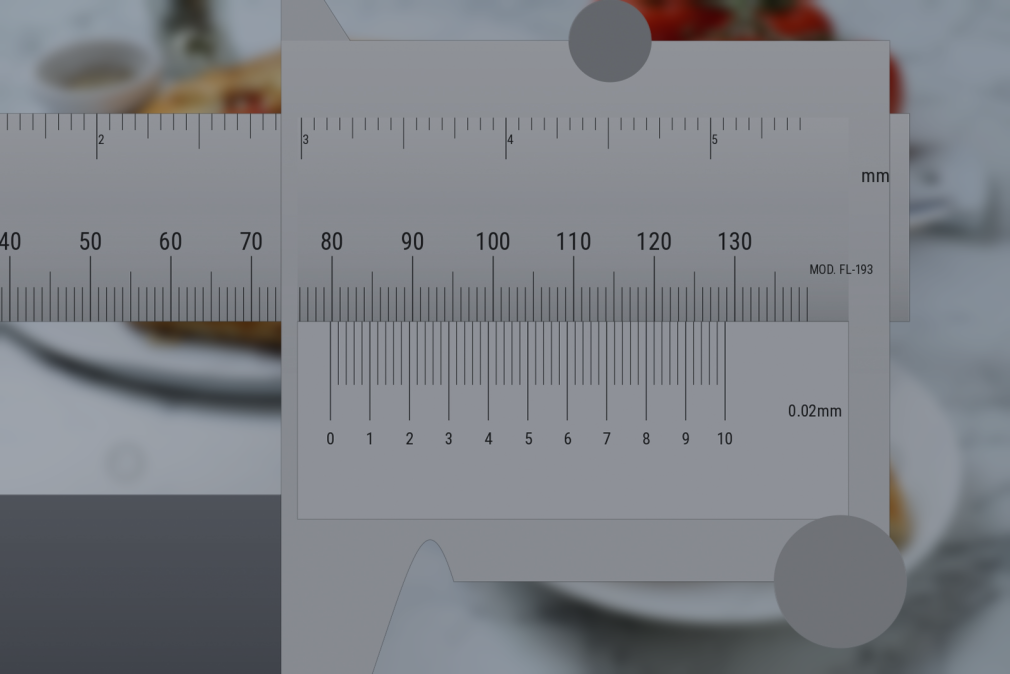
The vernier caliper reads 79.8 mm
